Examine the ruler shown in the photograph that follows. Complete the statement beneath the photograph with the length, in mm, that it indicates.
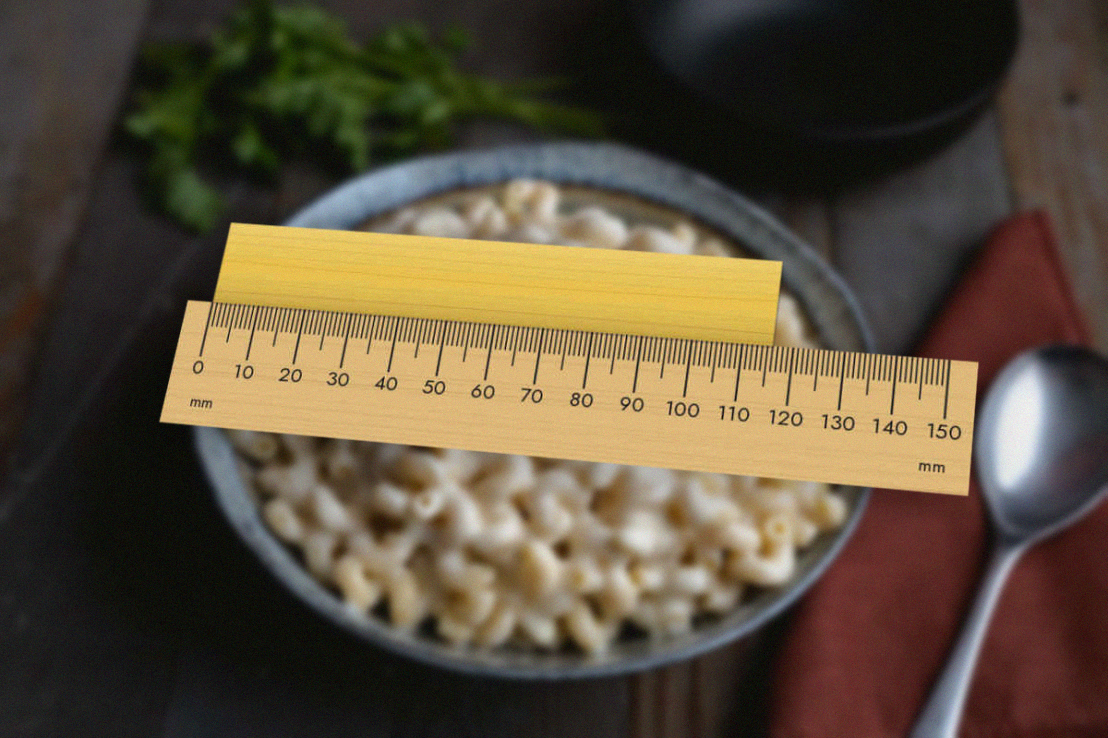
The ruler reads 116 mm
